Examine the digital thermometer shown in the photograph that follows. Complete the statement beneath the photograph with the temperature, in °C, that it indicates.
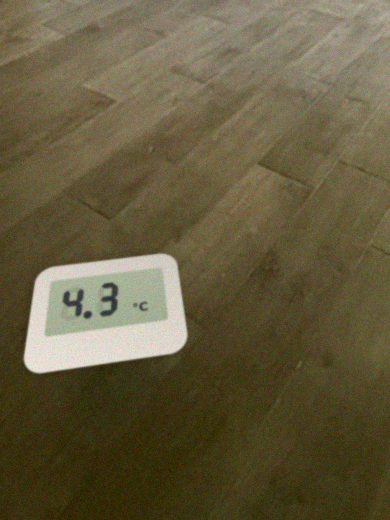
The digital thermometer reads 4.3 °C
